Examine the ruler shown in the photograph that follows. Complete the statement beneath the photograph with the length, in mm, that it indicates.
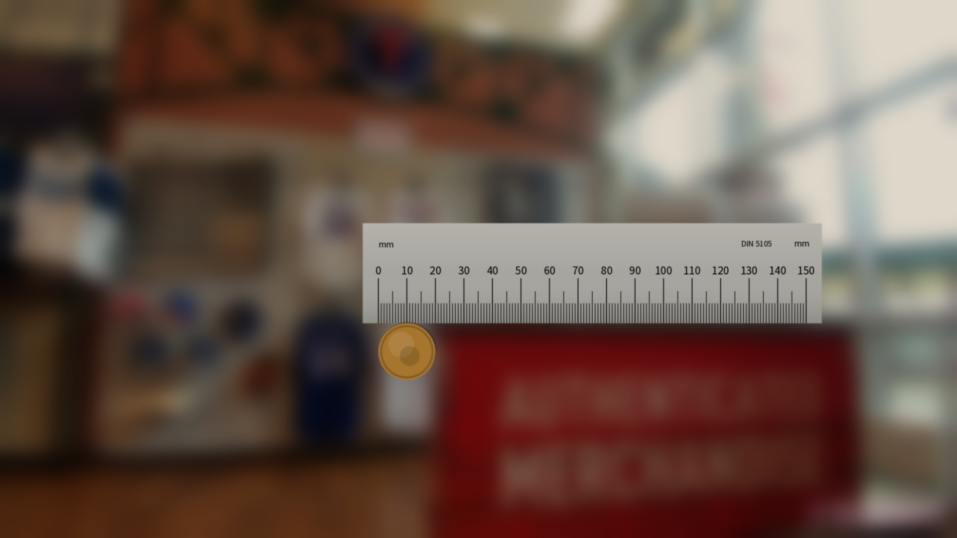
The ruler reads 20 mm
